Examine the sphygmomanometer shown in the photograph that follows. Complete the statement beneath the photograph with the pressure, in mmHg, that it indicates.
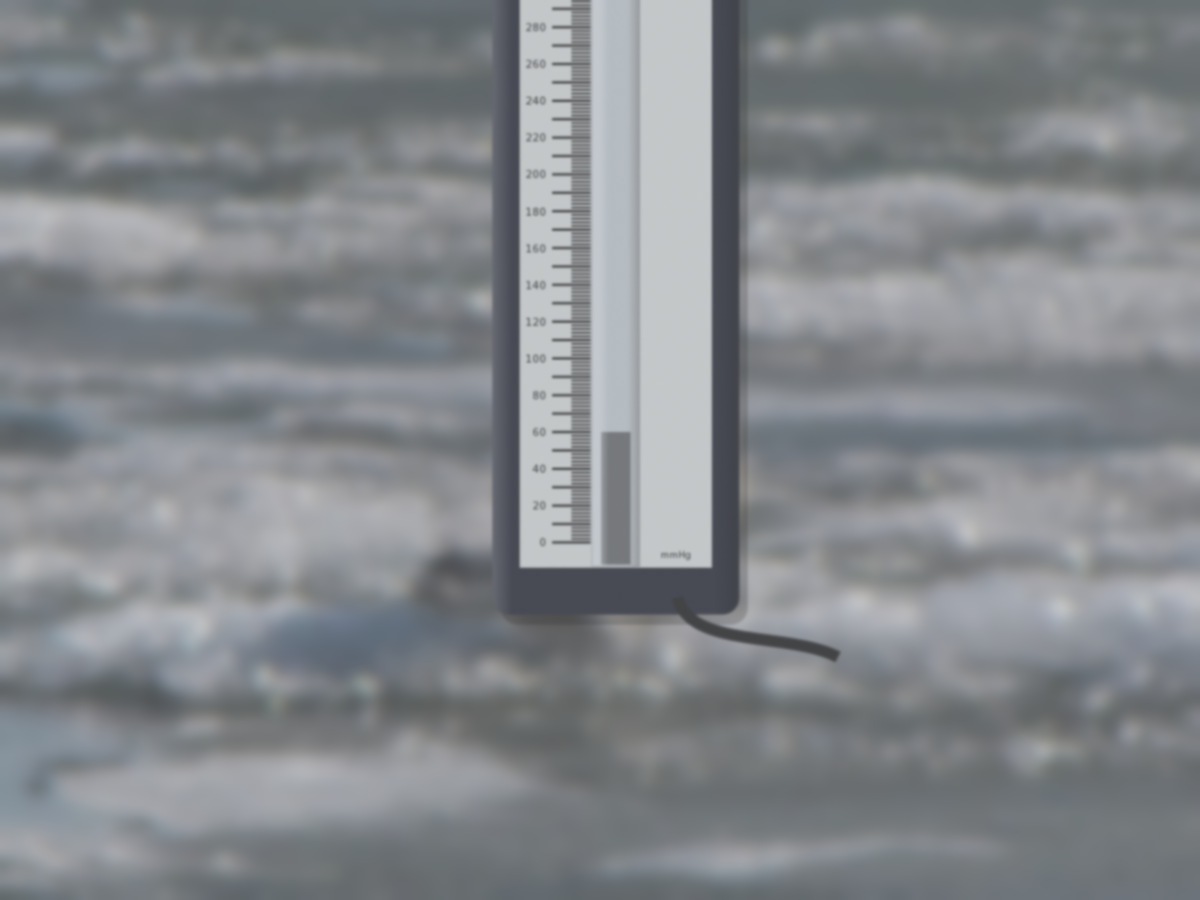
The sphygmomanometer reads 60 mmHg
